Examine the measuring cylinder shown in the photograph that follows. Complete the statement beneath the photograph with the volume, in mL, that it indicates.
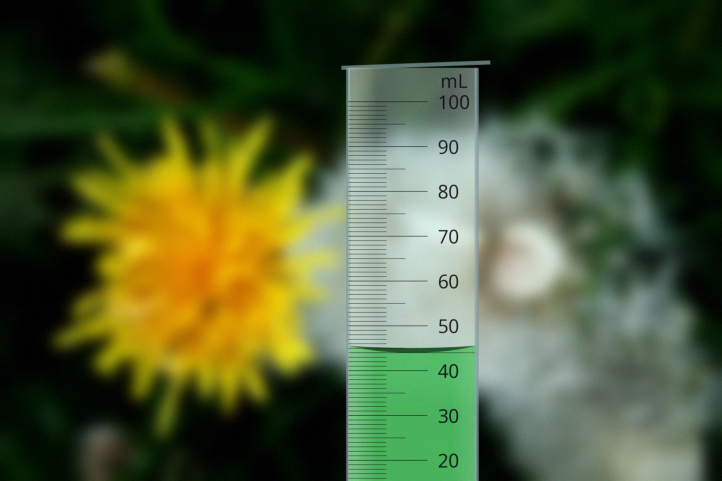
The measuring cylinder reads 44 mL
